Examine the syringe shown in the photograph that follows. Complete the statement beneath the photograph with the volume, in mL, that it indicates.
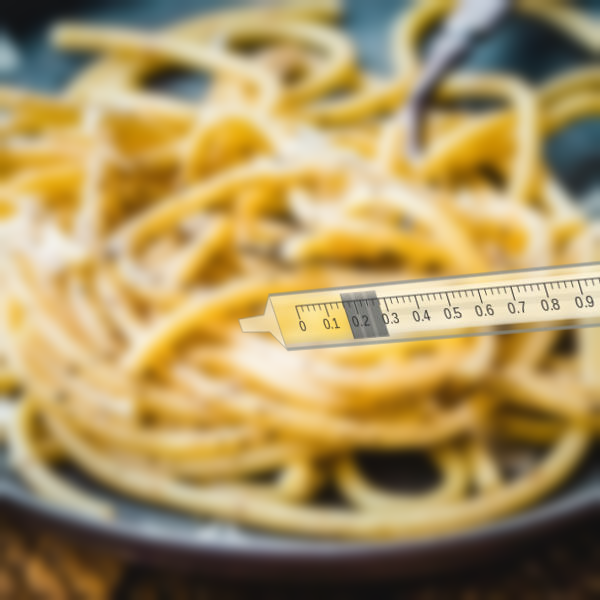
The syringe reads 0.16 mL
